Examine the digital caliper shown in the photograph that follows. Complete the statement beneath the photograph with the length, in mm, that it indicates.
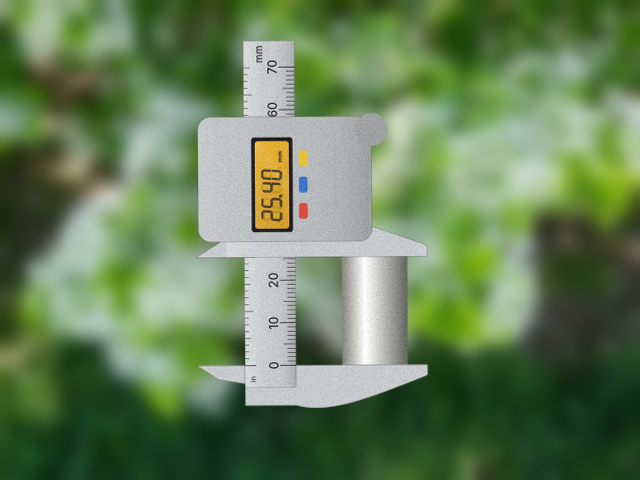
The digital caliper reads 25.40 mm
